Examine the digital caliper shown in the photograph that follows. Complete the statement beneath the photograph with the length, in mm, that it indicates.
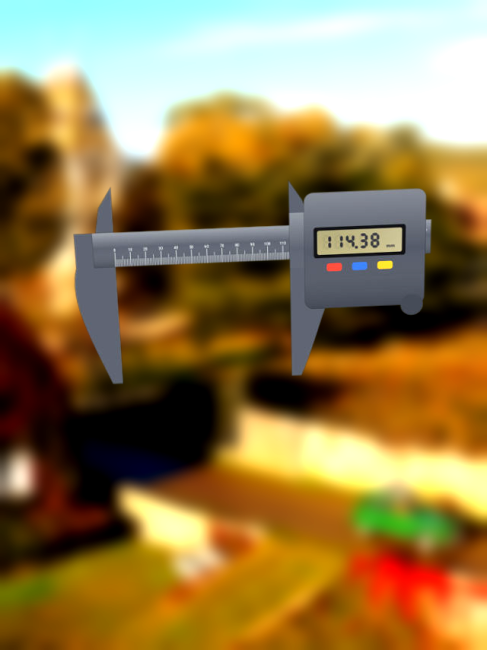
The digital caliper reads 114.38 mm
